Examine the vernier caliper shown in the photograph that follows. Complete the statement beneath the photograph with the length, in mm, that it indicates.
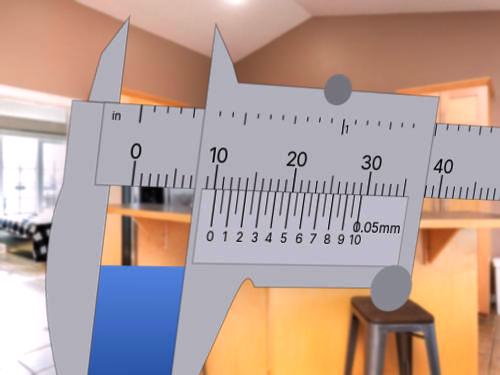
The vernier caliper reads 10.2 mm
